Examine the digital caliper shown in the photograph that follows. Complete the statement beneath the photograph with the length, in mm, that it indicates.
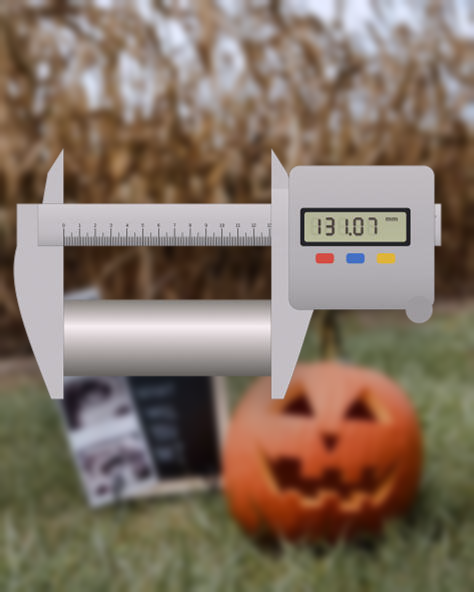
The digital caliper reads 131.07 mm
